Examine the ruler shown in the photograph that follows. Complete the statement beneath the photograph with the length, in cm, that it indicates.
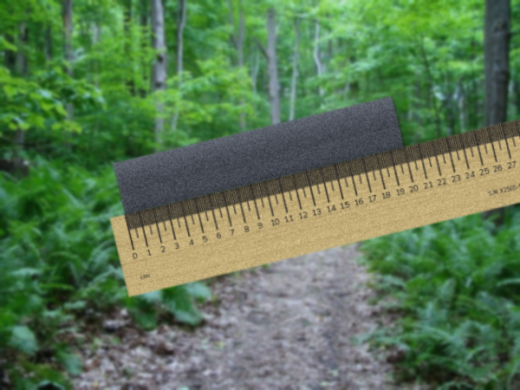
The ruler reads 20 cm
